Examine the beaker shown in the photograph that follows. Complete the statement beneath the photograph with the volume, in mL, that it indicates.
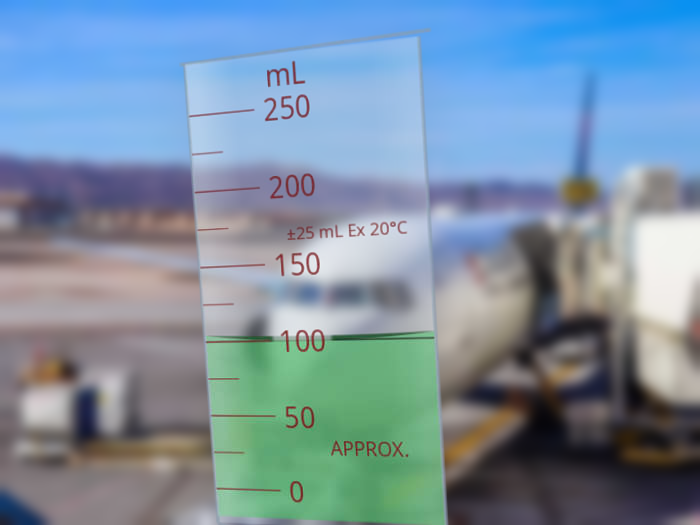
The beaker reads 100 mL
